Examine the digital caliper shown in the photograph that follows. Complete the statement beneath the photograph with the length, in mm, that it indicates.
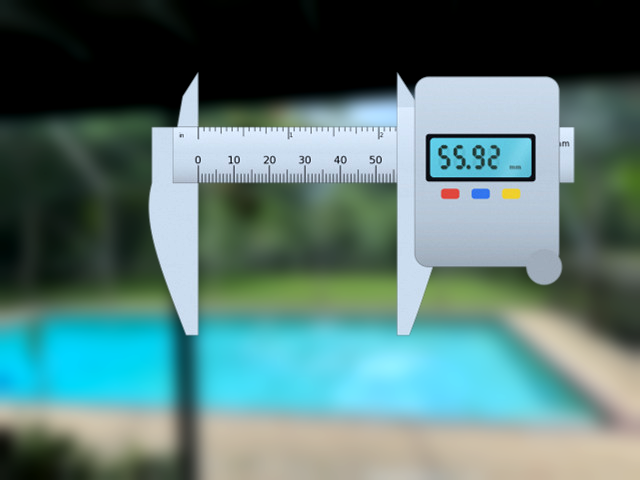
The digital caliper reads 55.92 mm
